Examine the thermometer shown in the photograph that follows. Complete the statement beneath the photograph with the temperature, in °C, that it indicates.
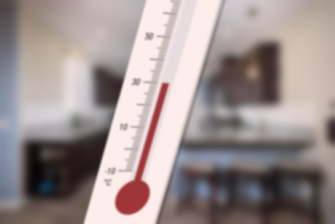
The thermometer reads 30 °C
